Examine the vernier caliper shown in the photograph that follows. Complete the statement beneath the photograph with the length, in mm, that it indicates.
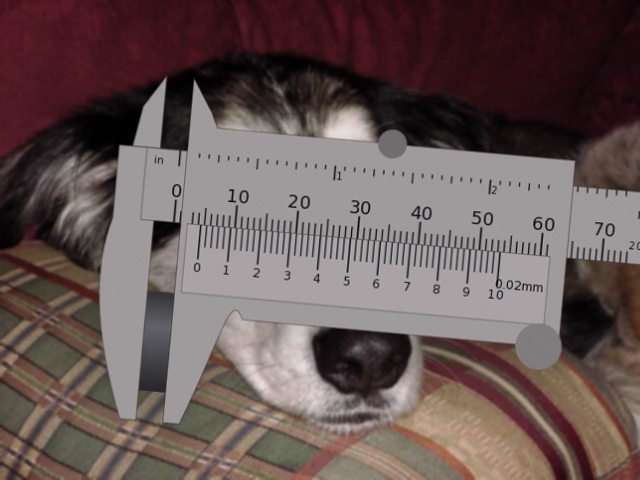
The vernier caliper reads 4.4 mm
